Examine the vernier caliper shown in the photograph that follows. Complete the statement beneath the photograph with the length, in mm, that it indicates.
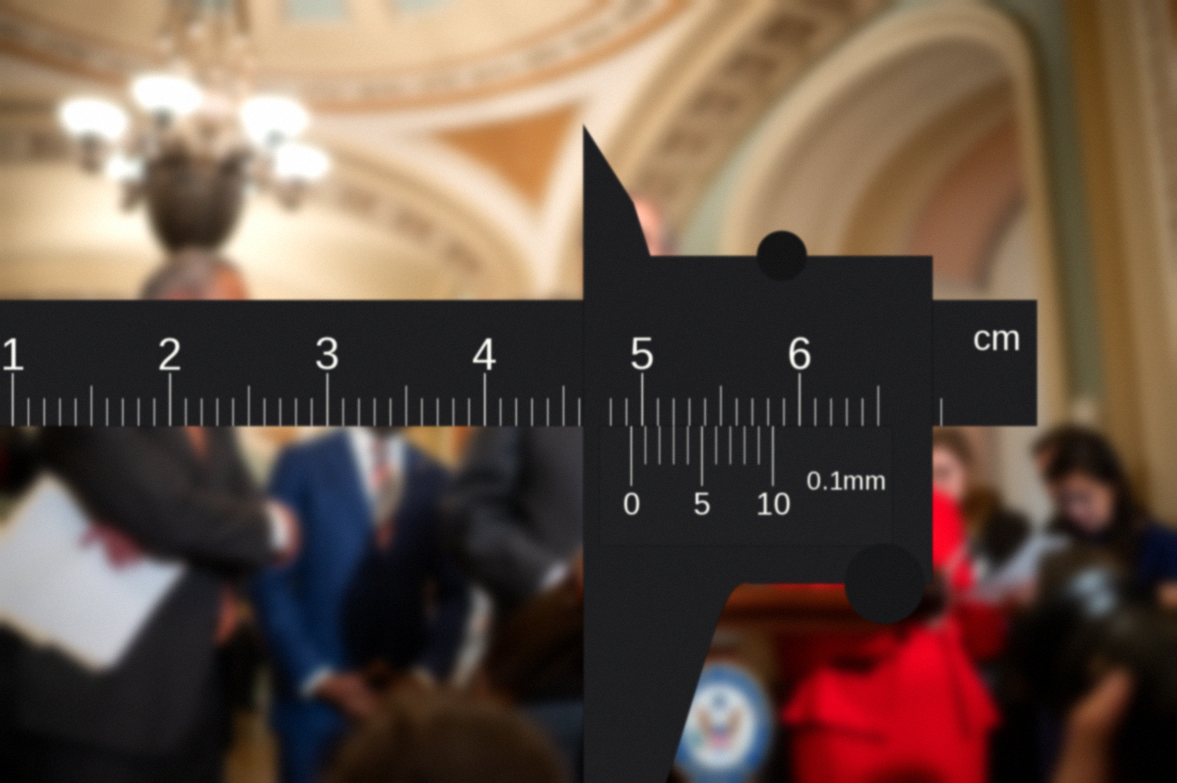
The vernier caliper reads 49.3 mm
